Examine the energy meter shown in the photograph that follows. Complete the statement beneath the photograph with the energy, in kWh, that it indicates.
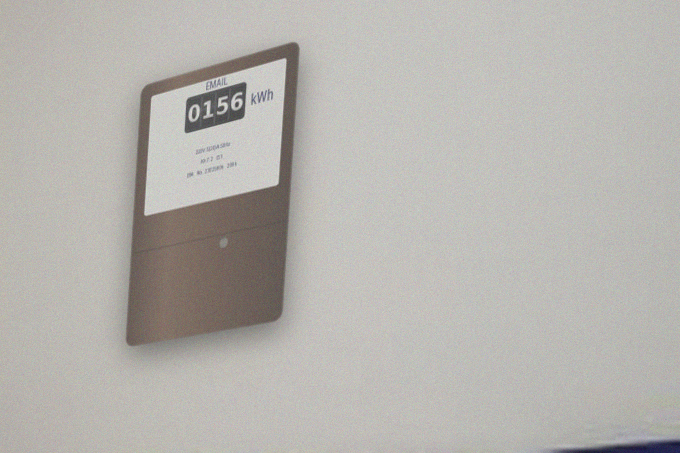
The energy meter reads 156 kWh
